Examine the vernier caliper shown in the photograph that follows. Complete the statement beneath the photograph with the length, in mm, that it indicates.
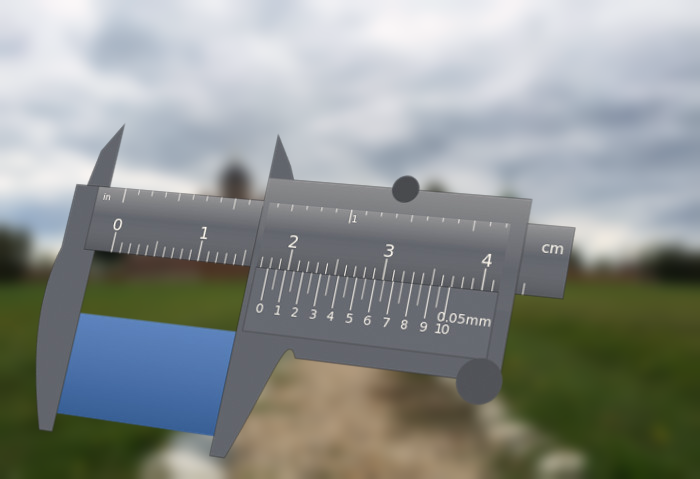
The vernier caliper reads 17.8 mm
